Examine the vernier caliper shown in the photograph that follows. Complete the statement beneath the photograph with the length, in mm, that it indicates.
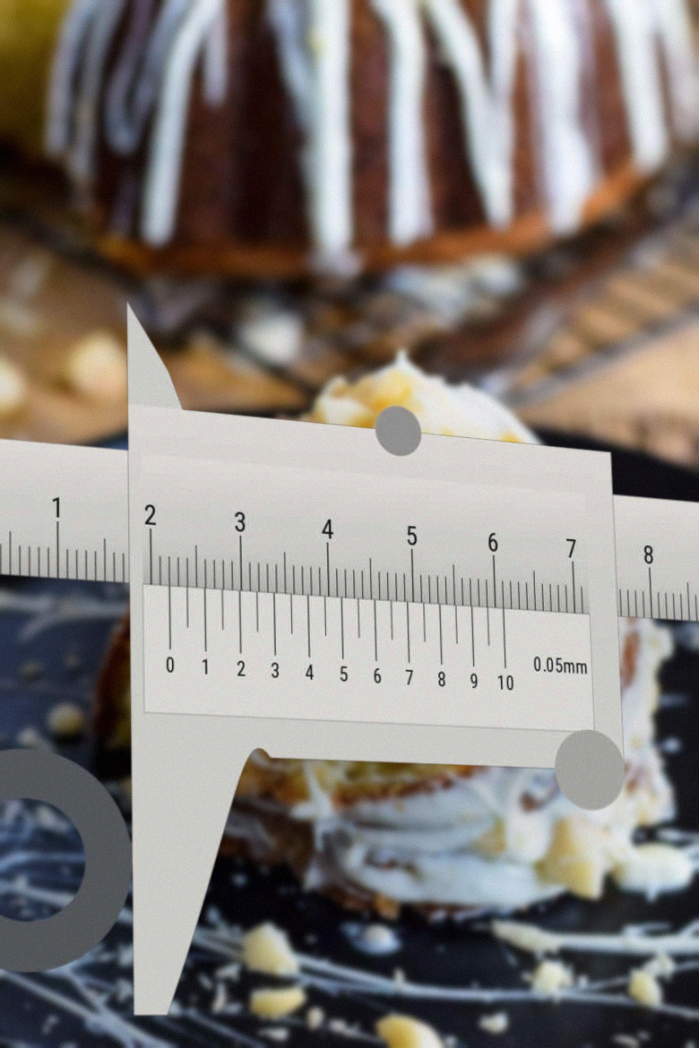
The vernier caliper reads 22.0 mm
